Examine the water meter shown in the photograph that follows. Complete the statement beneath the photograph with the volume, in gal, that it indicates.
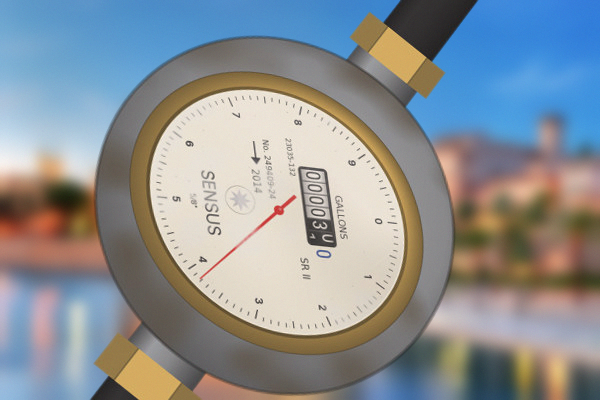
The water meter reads 303.8 gal
